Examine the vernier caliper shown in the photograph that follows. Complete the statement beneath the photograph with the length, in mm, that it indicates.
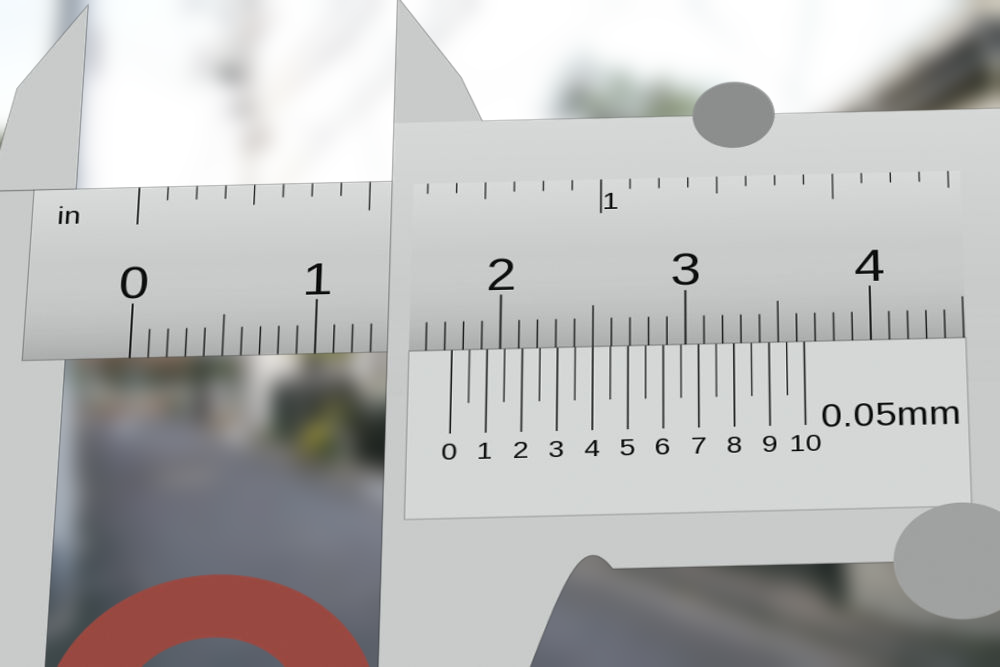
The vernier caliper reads 17.4 mm
